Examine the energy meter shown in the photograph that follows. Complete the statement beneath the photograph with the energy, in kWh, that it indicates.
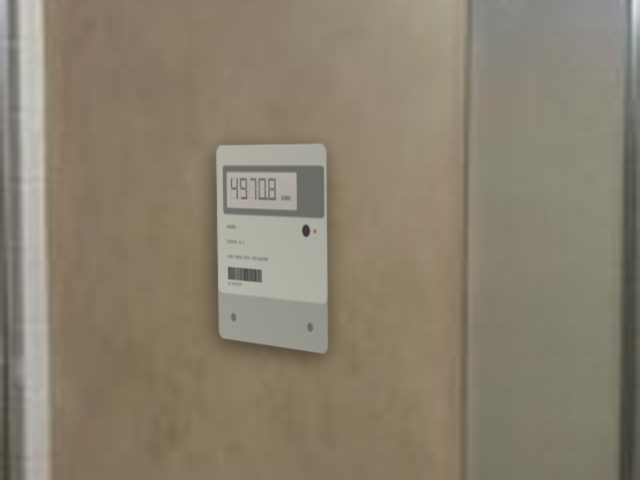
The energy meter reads 4970.8 kWh
